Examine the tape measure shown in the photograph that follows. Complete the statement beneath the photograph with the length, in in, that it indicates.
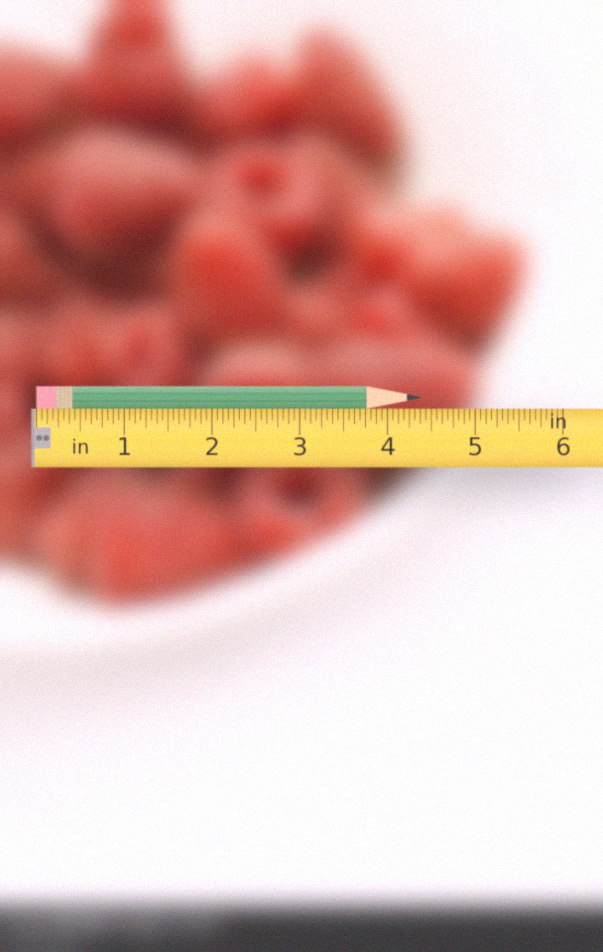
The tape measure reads 4.375 in
